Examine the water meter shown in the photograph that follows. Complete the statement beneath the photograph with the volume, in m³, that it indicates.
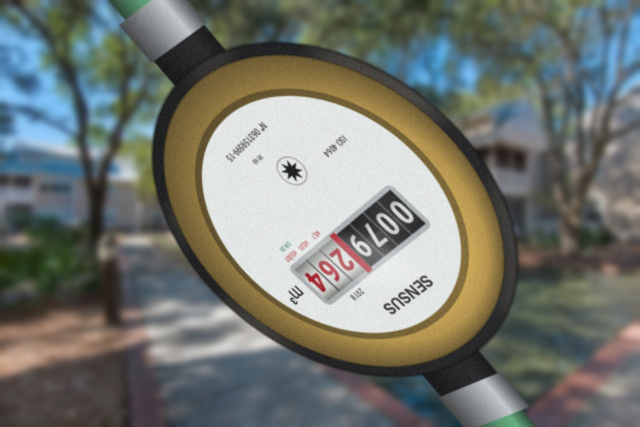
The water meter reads 79.264 m³
